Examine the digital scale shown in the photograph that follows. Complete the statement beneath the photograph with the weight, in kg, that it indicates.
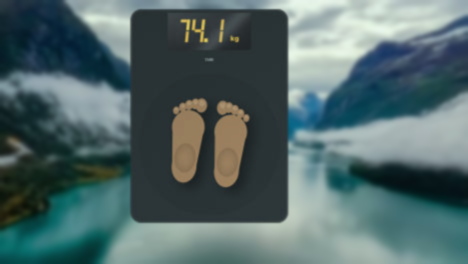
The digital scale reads 74.1 kg
